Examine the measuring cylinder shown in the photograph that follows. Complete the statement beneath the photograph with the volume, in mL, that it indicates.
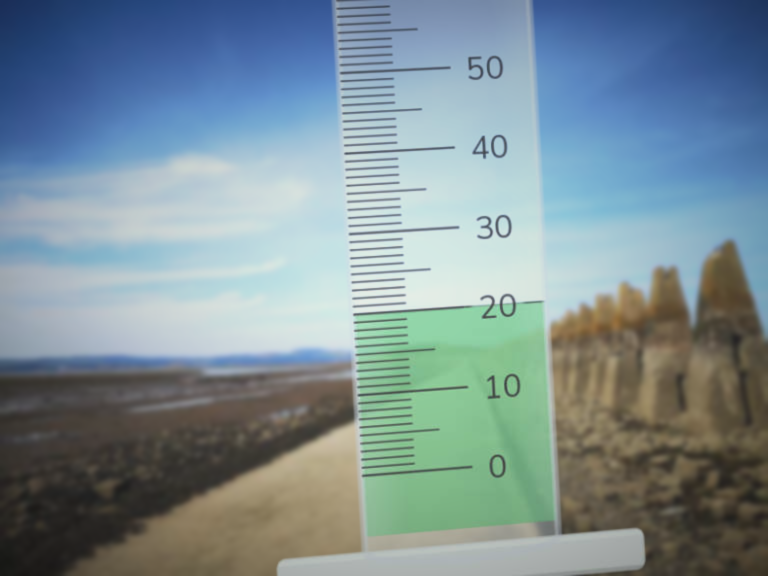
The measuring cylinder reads 20 mL
